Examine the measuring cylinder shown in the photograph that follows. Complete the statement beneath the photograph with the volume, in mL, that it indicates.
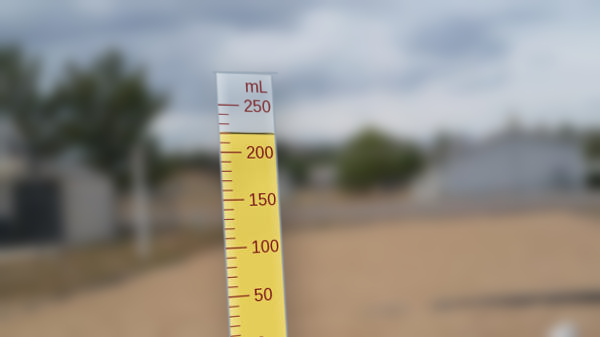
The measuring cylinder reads 220 mL
